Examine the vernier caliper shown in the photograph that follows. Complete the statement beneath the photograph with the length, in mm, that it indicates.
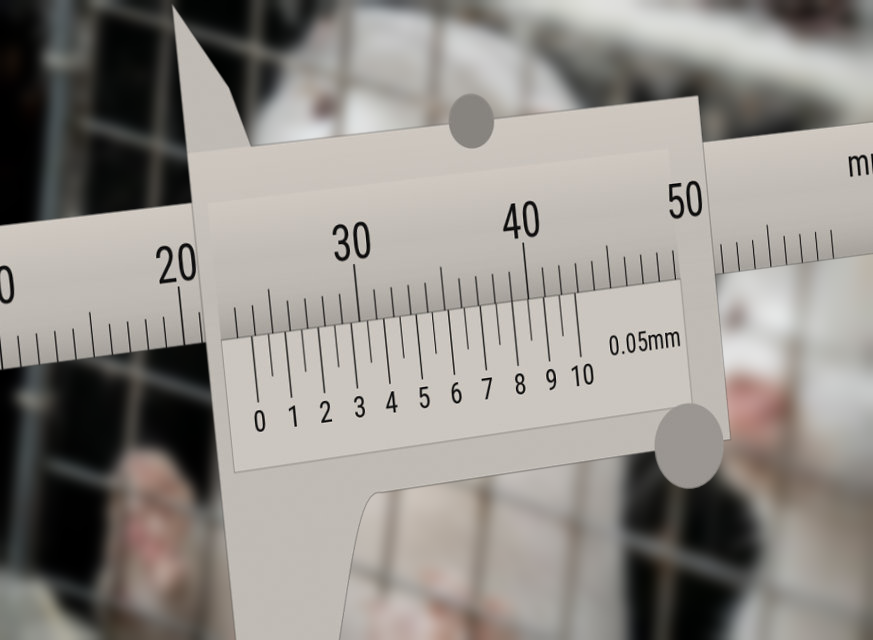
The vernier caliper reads 23.8 mm
